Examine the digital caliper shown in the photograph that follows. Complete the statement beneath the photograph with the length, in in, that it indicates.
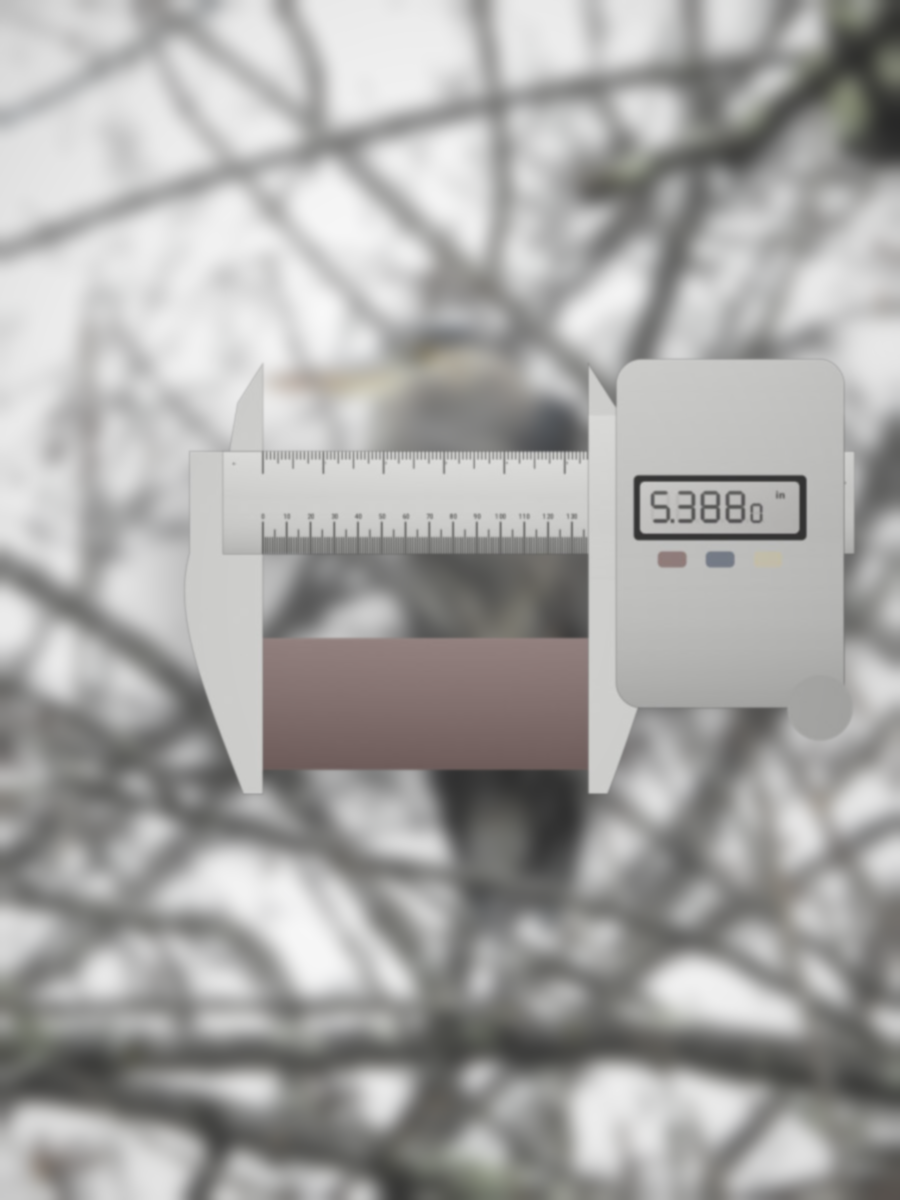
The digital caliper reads 5.3880 in
